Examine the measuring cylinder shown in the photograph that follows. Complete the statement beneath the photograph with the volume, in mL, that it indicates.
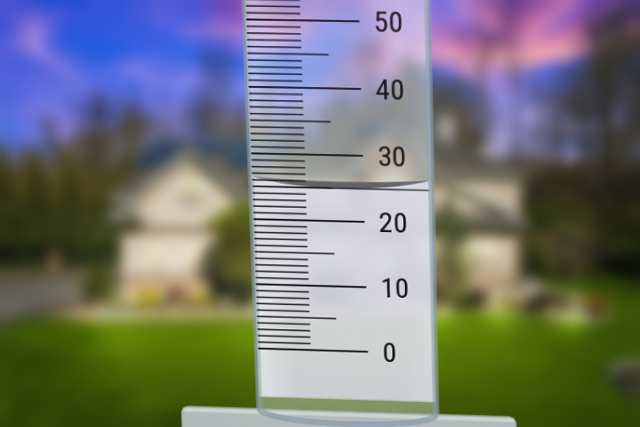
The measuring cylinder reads 25 mL
